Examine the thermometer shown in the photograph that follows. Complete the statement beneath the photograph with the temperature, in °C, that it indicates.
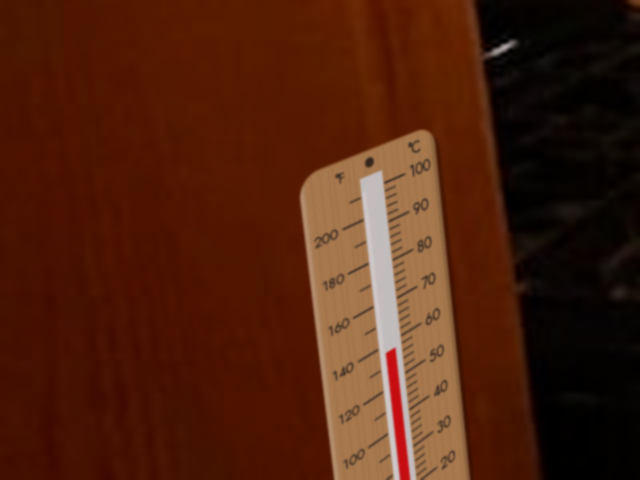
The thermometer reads 58 °C
